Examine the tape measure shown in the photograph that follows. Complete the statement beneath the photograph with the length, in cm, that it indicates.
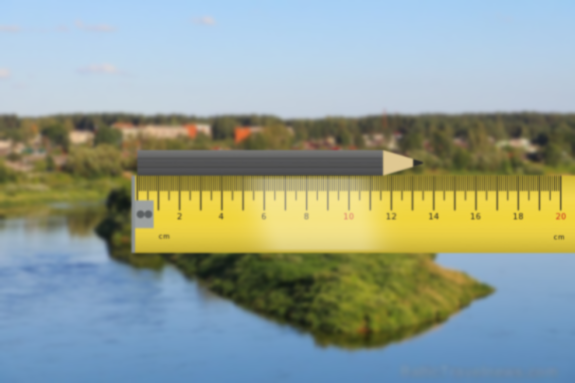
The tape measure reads 13.5 cm
